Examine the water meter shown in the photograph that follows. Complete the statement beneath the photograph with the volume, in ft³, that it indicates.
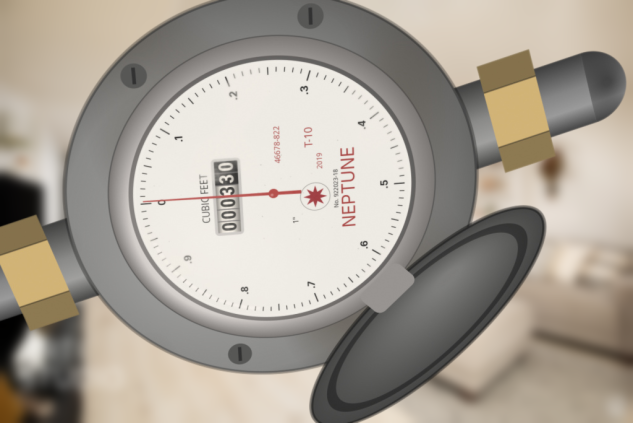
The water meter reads 330.00 ft³
